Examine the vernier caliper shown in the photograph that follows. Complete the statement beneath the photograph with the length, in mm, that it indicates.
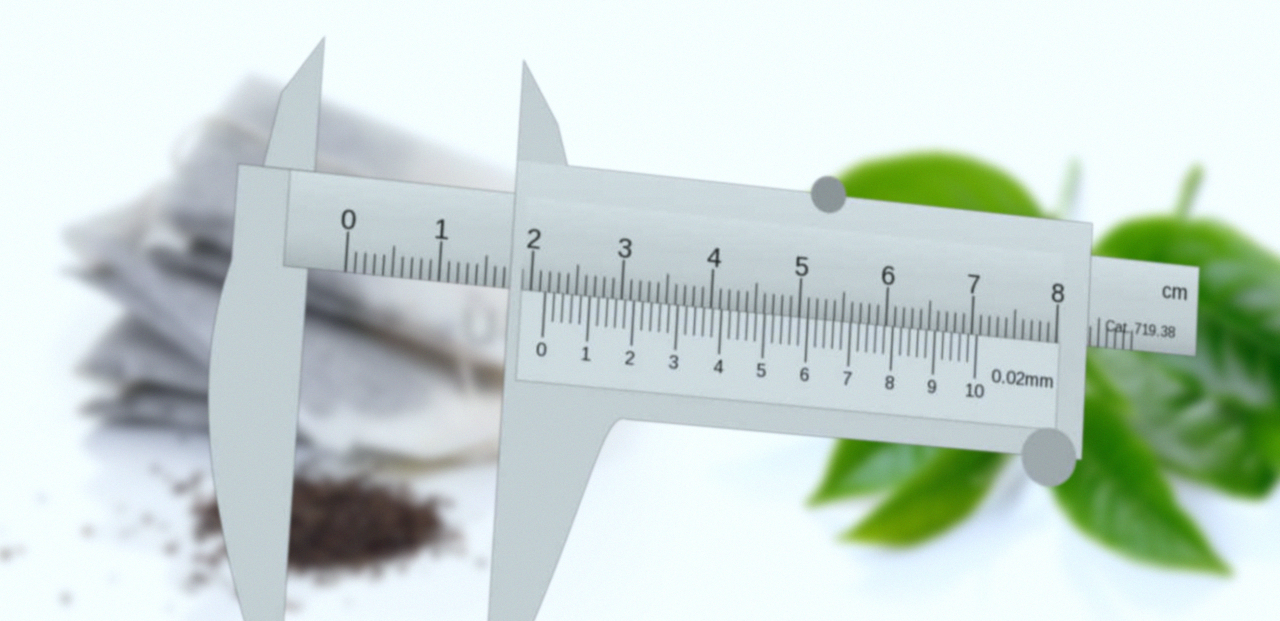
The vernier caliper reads 21.6 mm
